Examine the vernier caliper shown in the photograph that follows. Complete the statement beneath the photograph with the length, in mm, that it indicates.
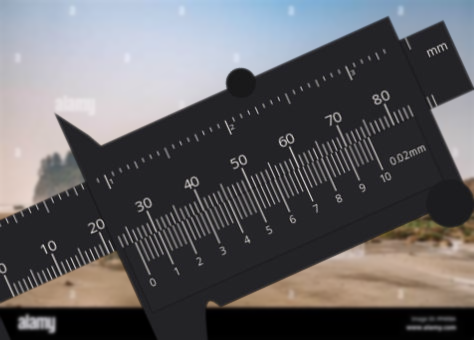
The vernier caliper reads 25.5 mm
